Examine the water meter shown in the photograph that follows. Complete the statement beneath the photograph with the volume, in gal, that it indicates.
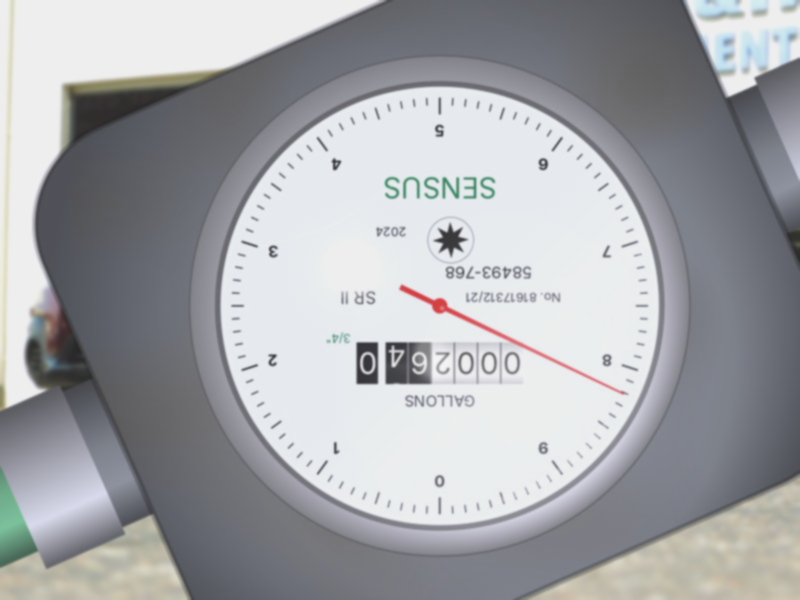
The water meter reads 2638.2 gal
